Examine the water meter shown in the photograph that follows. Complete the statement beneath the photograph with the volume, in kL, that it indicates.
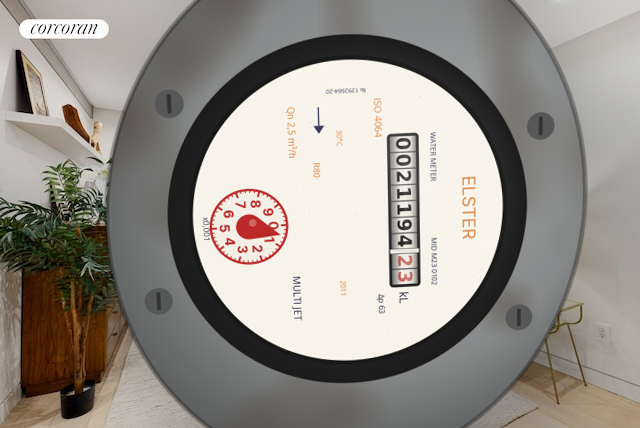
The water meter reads 21194.230 kL
